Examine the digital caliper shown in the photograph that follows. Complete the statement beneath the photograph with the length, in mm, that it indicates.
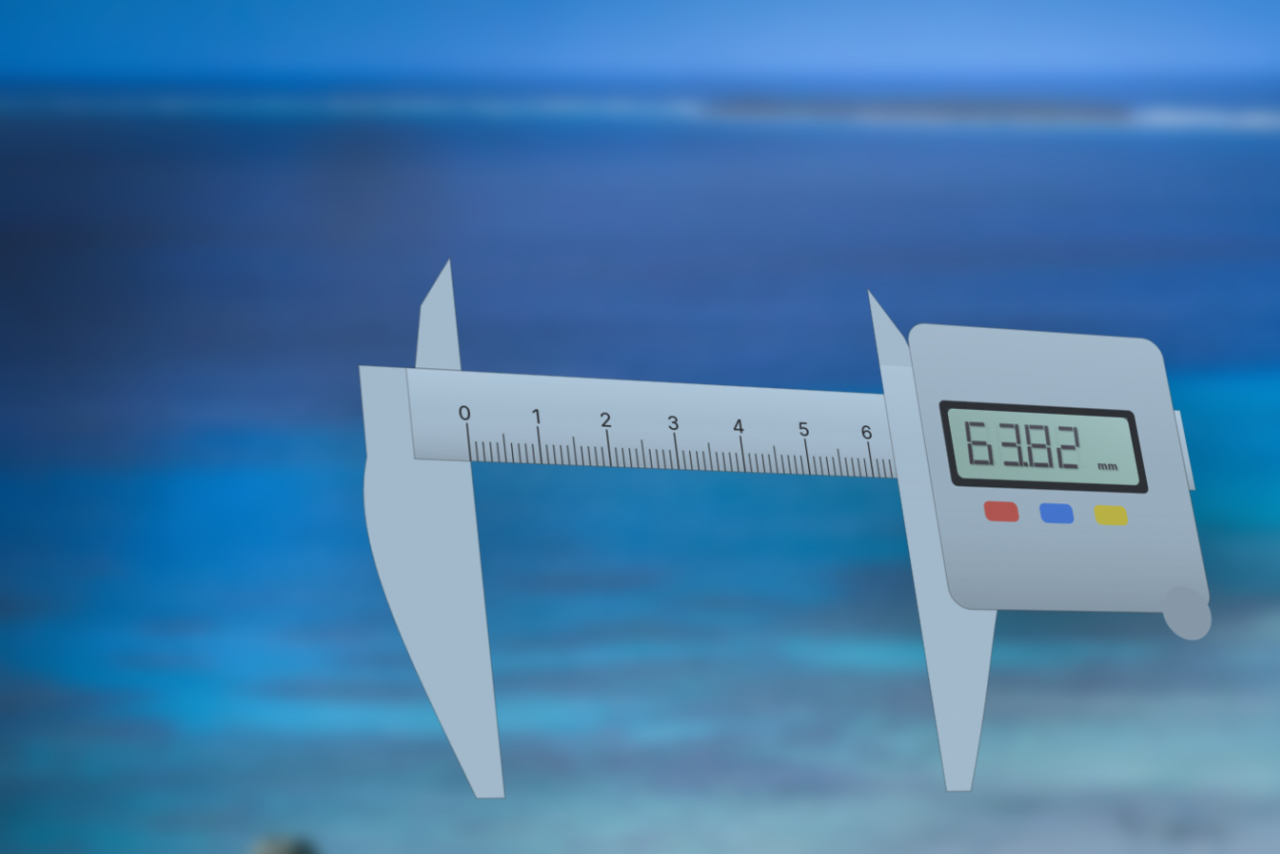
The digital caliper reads 63.82 mm
